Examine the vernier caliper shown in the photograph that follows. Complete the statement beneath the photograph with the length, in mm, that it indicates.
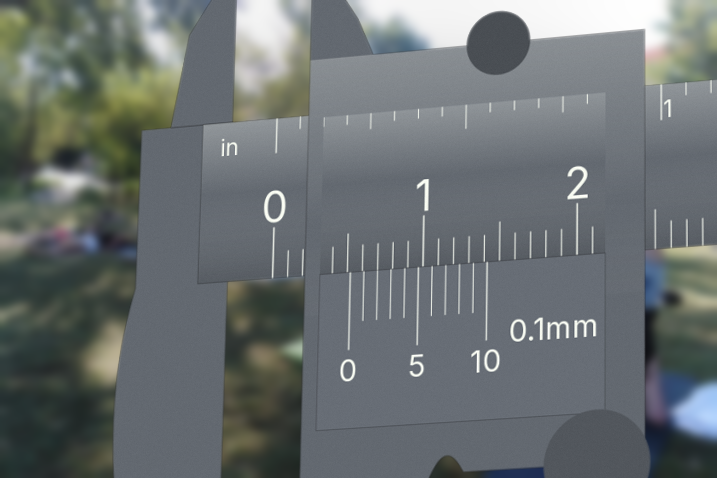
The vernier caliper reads 5.2 mm
